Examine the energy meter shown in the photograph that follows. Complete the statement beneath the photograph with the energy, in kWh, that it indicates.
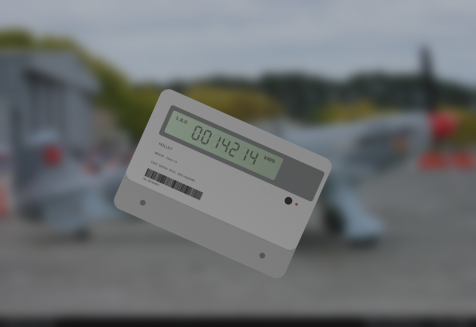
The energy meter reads 14214 kWh
